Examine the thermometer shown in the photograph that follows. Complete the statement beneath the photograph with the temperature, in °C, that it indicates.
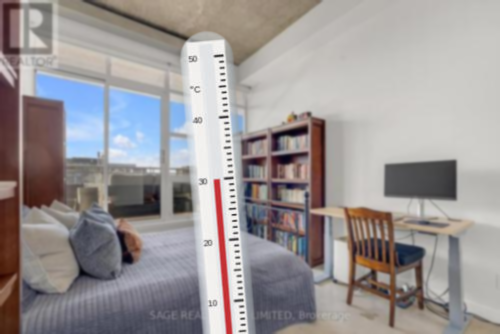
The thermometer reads 30 °C
